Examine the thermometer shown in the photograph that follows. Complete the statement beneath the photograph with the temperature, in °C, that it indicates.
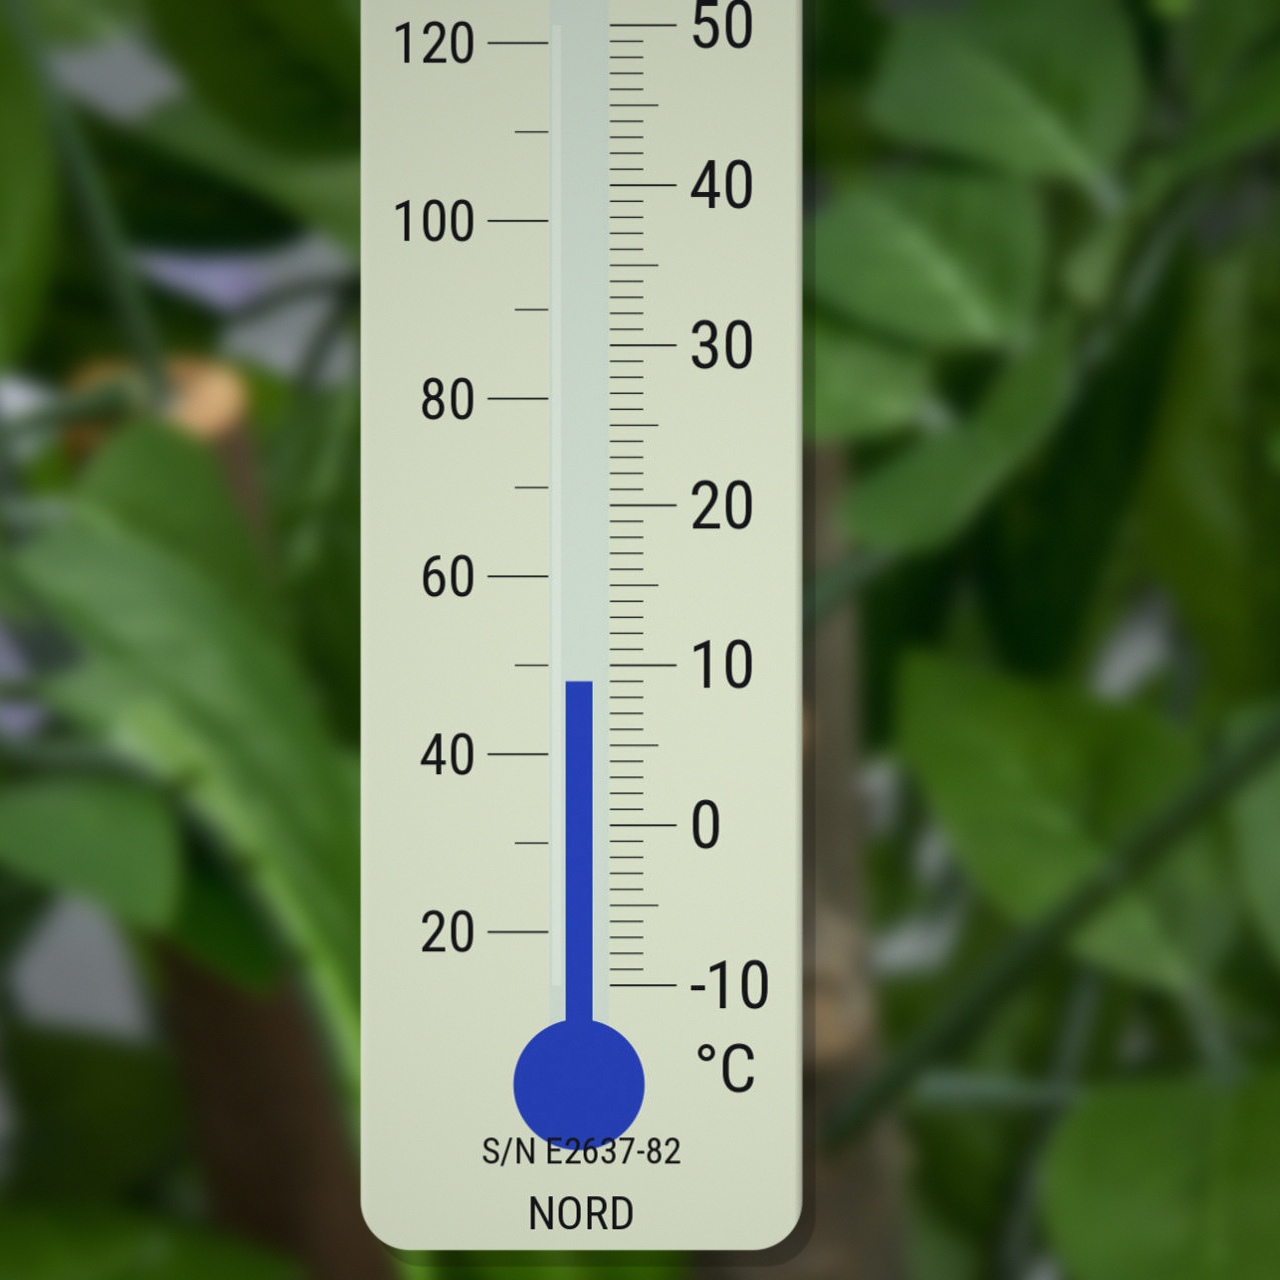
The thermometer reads 9 °C
